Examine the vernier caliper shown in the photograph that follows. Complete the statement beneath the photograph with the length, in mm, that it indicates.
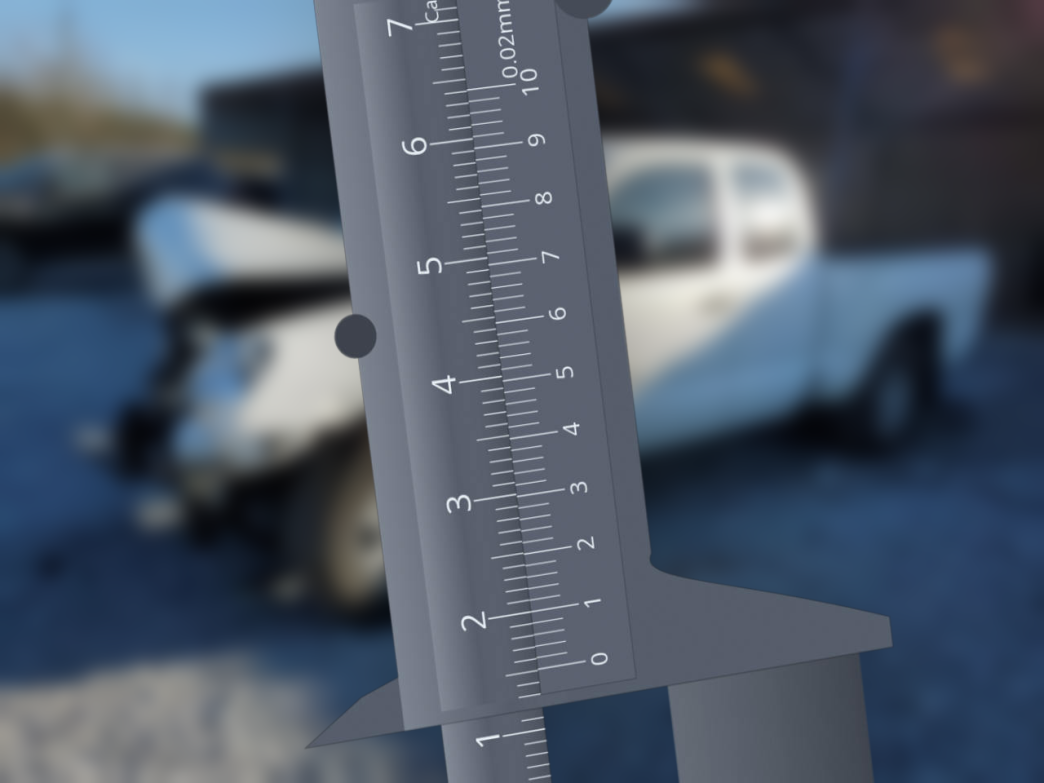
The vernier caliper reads 15.1 mm
